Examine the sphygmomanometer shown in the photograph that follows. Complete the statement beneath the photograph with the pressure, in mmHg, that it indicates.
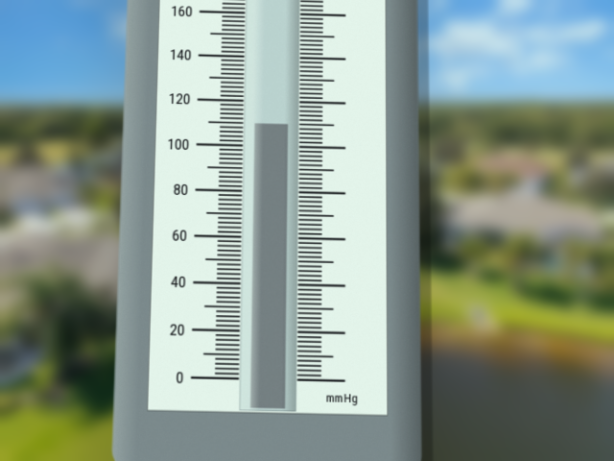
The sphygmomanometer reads 110 mmHg
